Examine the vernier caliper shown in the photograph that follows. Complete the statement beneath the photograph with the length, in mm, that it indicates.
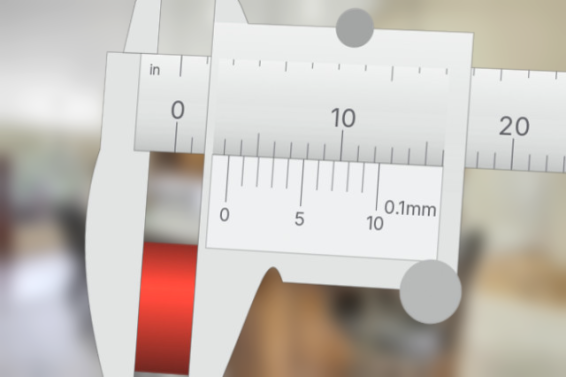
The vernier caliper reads 3.3 mm
